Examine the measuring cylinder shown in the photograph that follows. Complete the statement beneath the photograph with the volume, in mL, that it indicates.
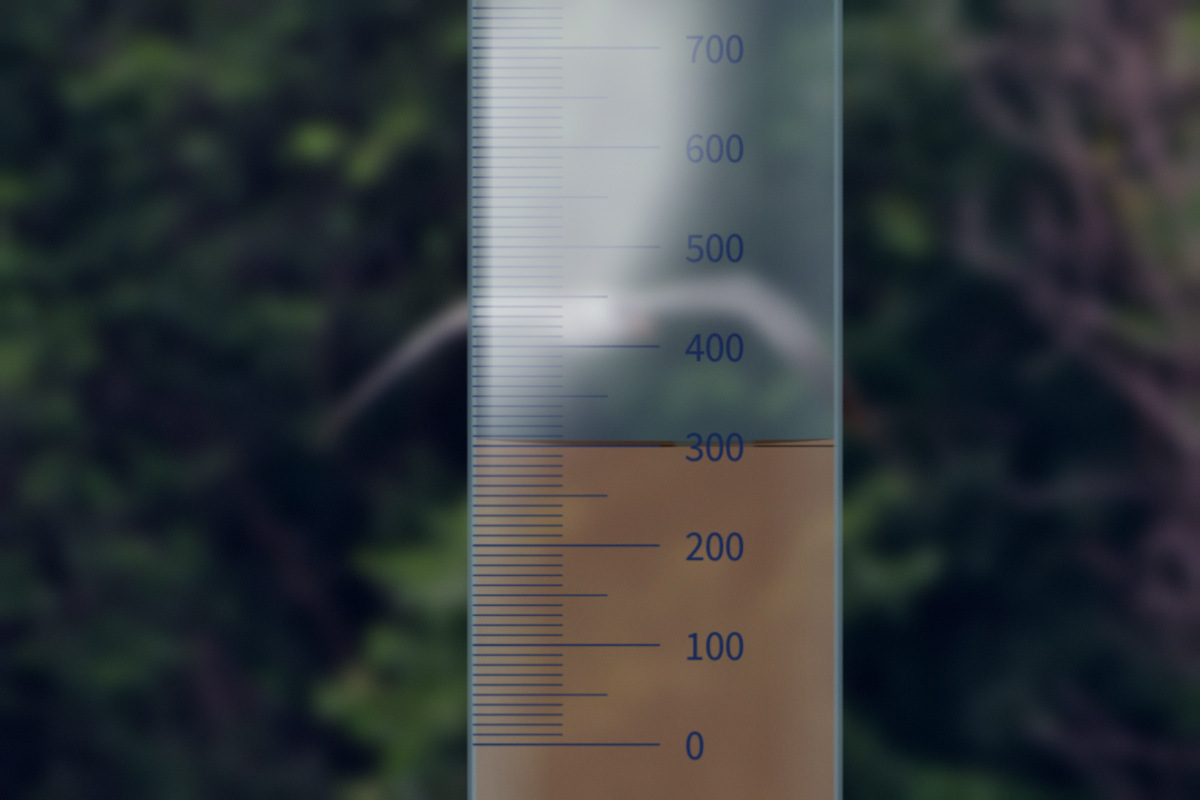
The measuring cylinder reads 300 mL
